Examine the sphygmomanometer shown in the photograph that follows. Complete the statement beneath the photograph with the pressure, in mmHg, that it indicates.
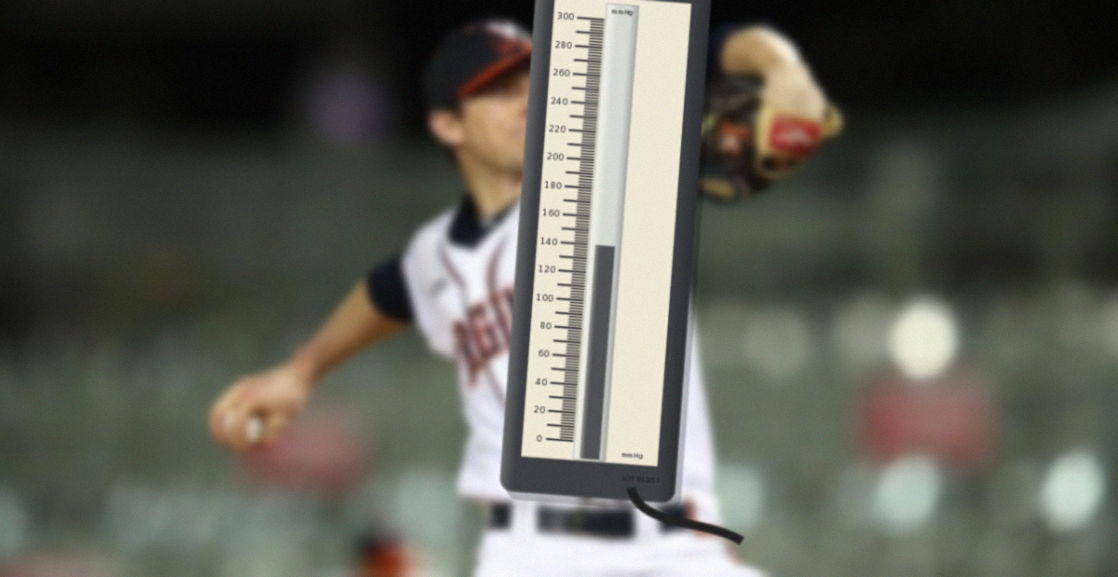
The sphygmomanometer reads 140 mmHg
